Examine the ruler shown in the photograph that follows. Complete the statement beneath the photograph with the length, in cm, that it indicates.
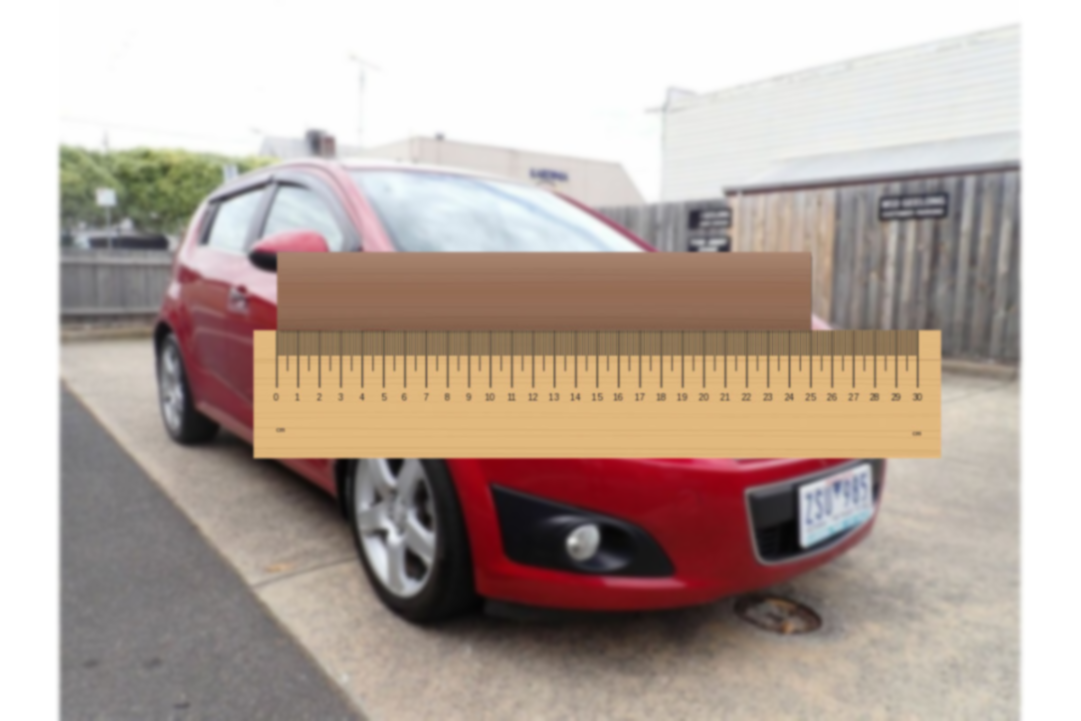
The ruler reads 25 cm
